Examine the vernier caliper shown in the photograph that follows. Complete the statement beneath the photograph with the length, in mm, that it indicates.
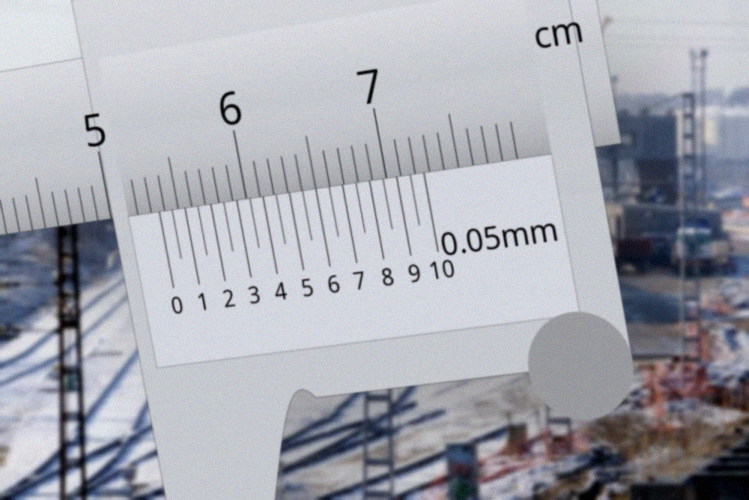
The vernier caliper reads 53.6 mm
